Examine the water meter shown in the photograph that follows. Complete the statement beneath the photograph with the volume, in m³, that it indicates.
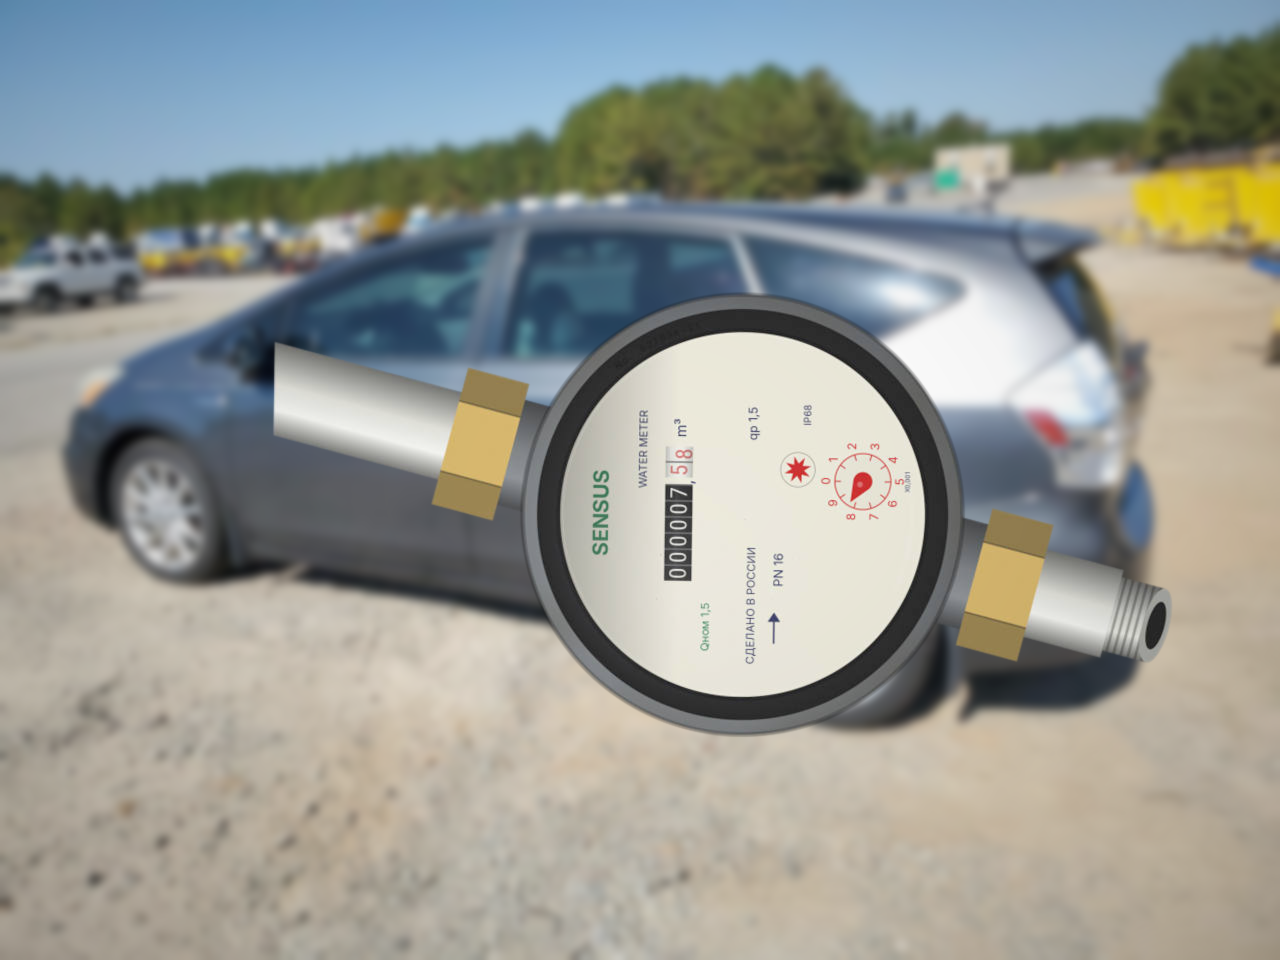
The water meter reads 7.578 m³
